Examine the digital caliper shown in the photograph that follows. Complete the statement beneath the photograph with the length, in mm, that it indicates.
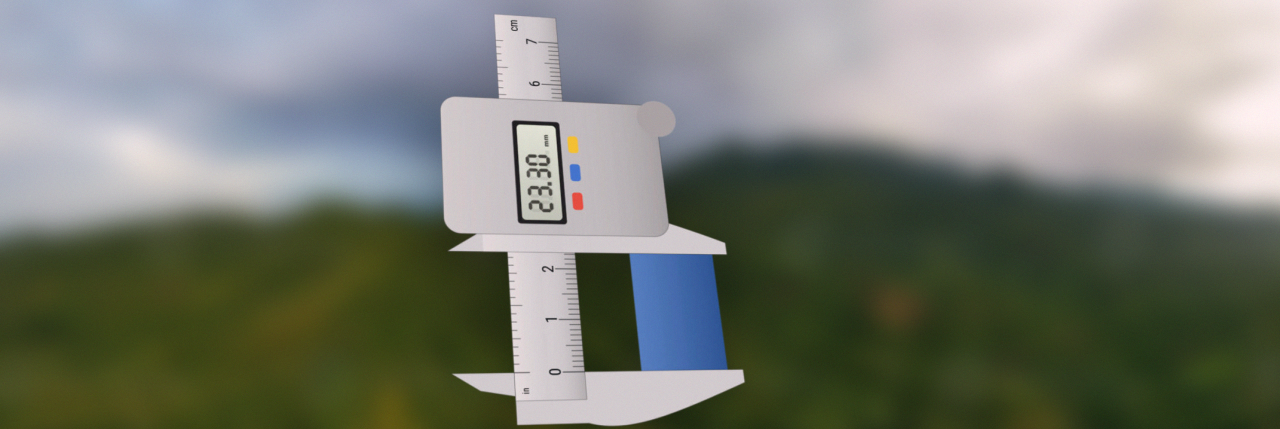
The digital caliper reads 23.30 mm
